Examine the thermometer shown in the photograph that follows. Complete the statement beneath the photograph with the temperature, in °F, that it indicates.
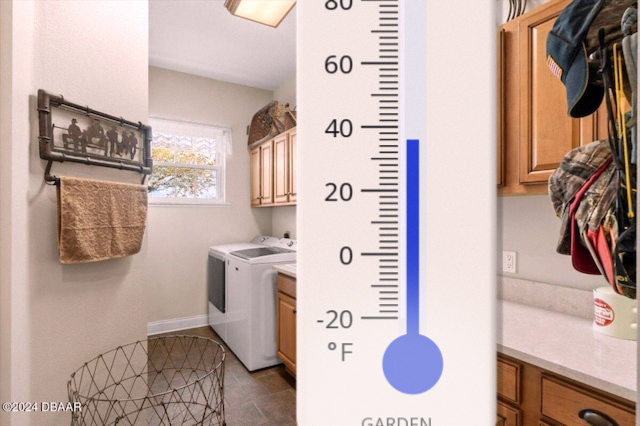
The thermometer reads 36 °F
